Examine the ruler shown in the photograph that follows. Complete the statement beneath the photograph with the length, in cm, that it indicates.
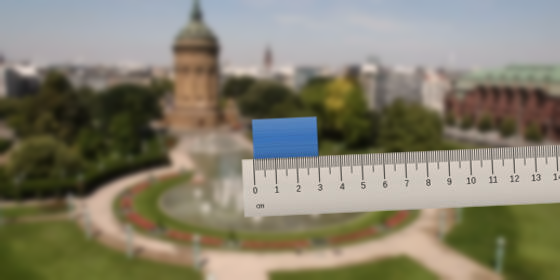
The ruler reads 3 cm
